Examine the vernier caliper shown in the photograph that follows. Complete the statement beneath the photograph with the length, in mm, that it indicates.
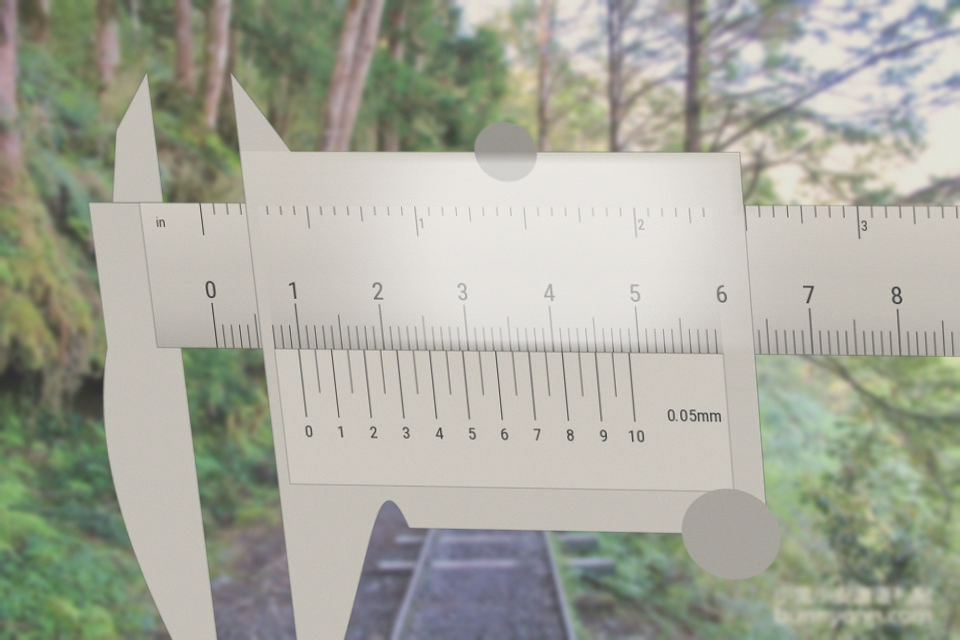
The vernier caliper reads 9.8 mm
